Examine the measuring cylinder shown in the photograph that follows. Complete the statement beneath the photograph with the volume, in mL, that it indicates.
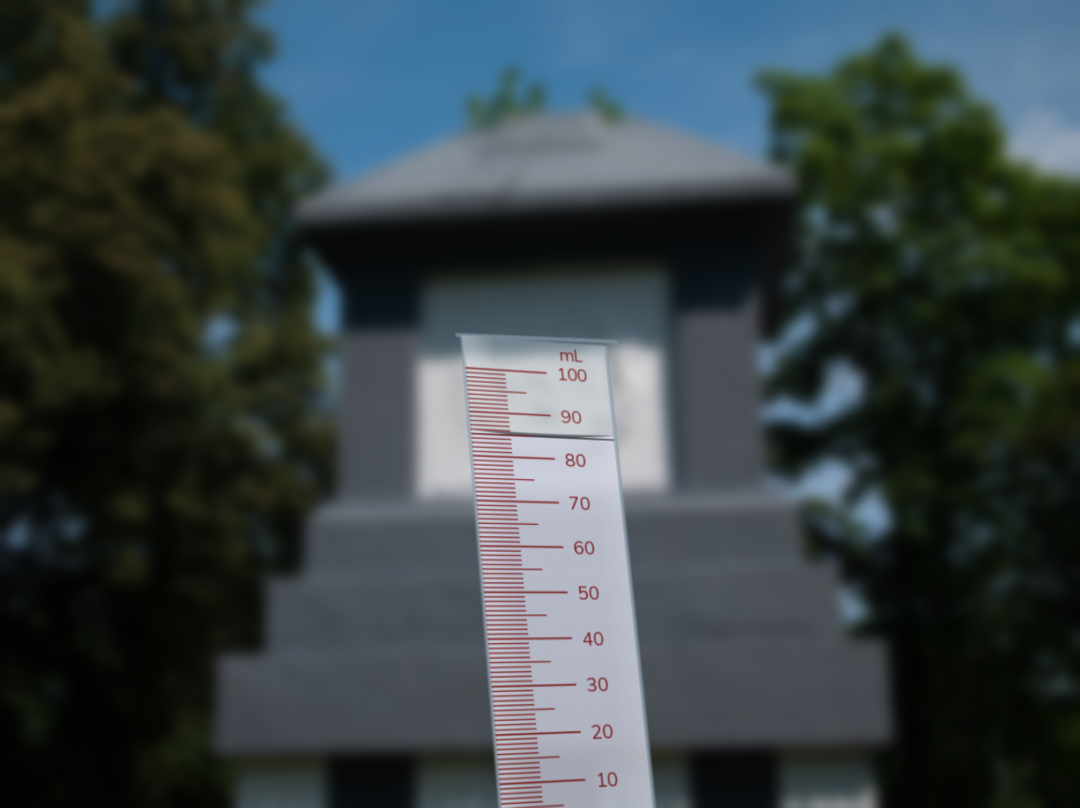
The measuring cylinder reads 85 mL
